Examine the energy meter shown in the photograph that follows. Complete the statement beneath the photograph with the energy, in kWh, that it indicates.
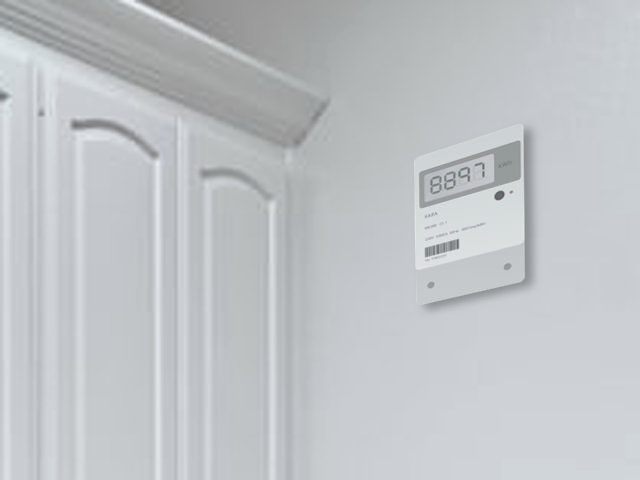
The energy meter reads 8897 kWh
